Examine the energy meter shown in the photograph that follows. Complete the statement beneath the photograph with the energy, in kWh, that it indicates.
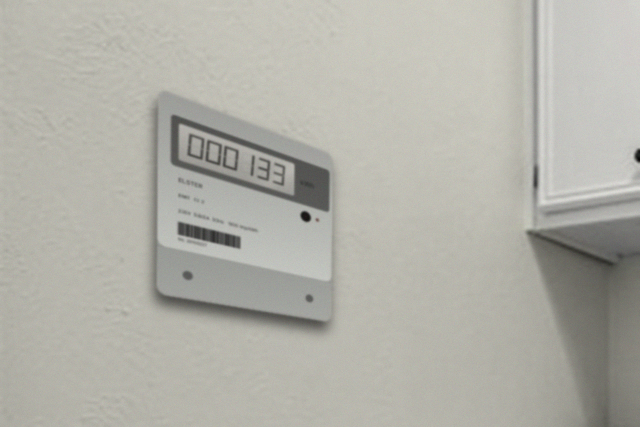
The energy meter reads 133 kWh
